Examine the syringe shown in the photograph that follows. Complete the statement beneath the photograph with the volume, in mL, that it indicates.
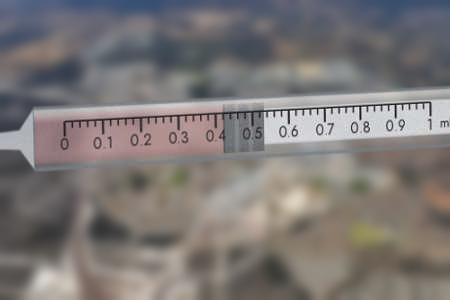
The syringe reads 0.42 mL
